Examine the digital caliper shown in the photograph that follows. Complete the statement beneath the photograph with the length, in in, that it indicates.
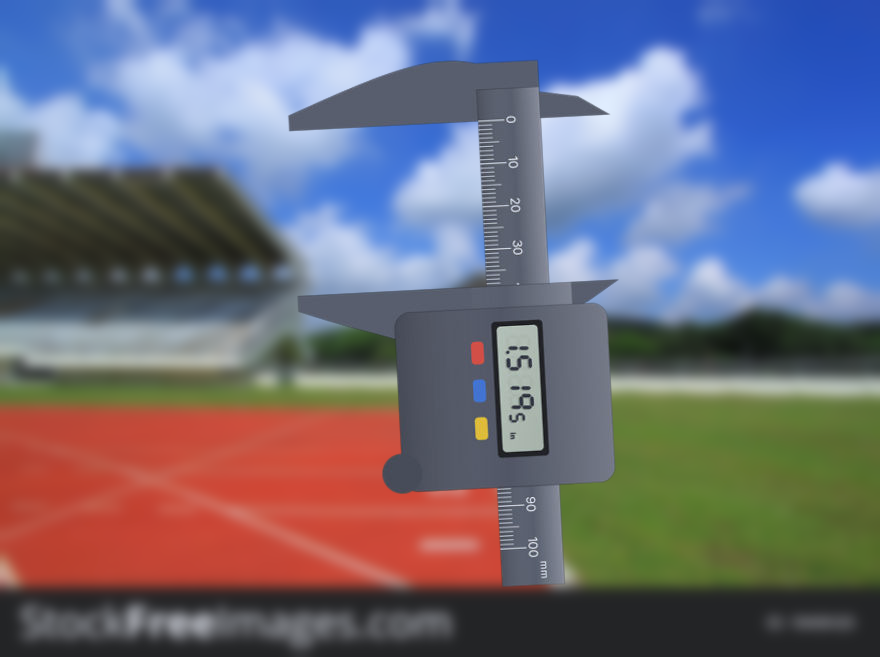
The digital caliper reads 1.5195 in
